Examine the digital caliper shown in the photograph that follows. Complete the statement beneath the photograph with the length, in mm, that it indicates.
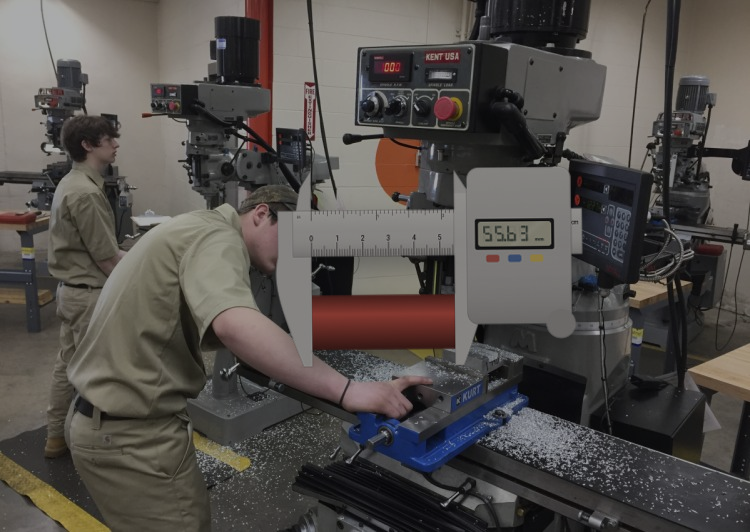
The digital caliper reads 55.63 mm
